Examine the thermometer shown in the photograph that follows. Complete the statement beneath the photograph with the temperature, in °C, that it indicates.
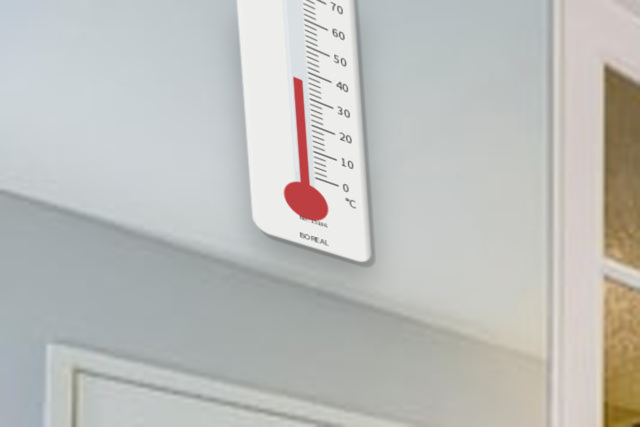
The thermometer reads 36 °C
